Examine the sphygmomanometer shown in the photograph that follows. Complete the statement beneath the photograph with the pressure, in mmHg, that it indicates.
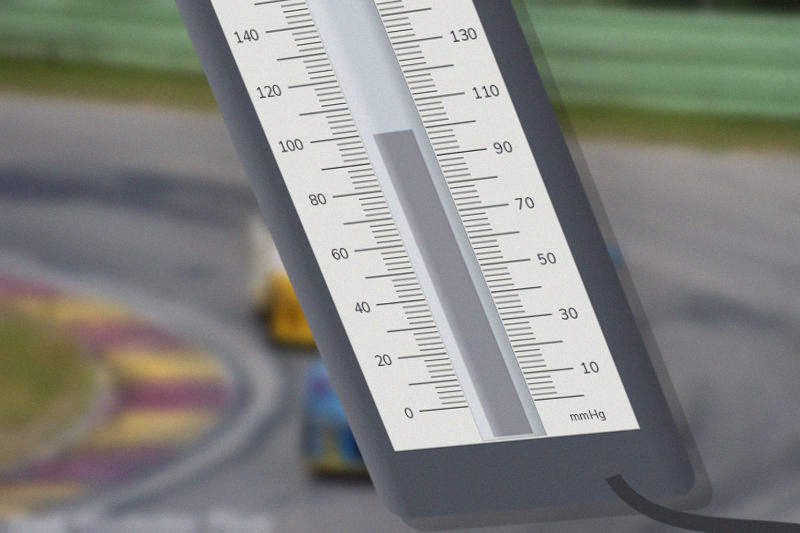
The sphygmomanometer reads 100 mmHg
